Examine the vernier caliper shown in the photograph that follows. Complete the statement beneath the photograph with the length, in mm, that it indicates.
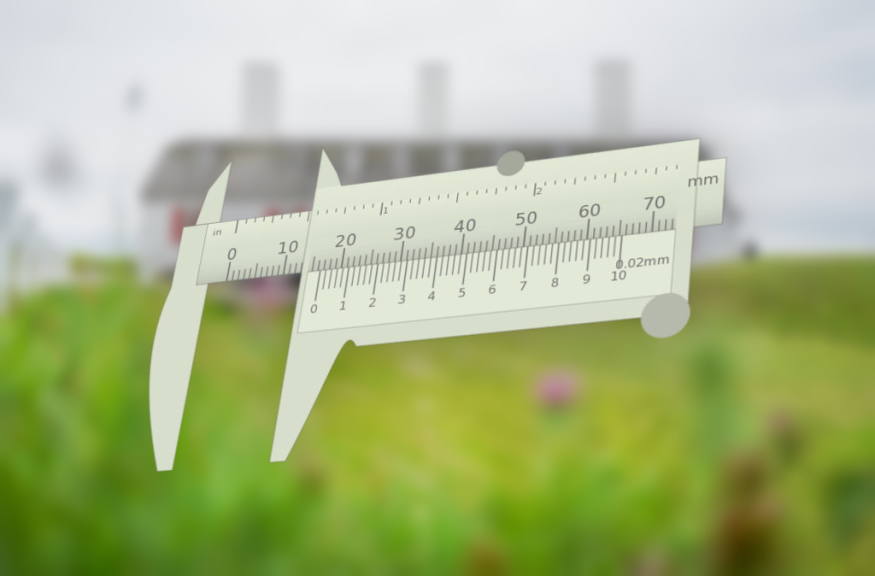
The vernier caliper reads 16.4 mm
